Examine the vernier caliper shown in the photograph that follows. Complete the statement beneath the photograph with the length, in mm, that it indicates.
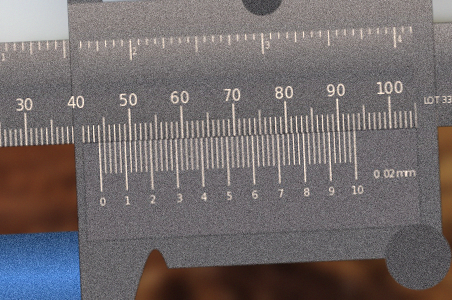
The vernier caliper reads 44.0 mm
